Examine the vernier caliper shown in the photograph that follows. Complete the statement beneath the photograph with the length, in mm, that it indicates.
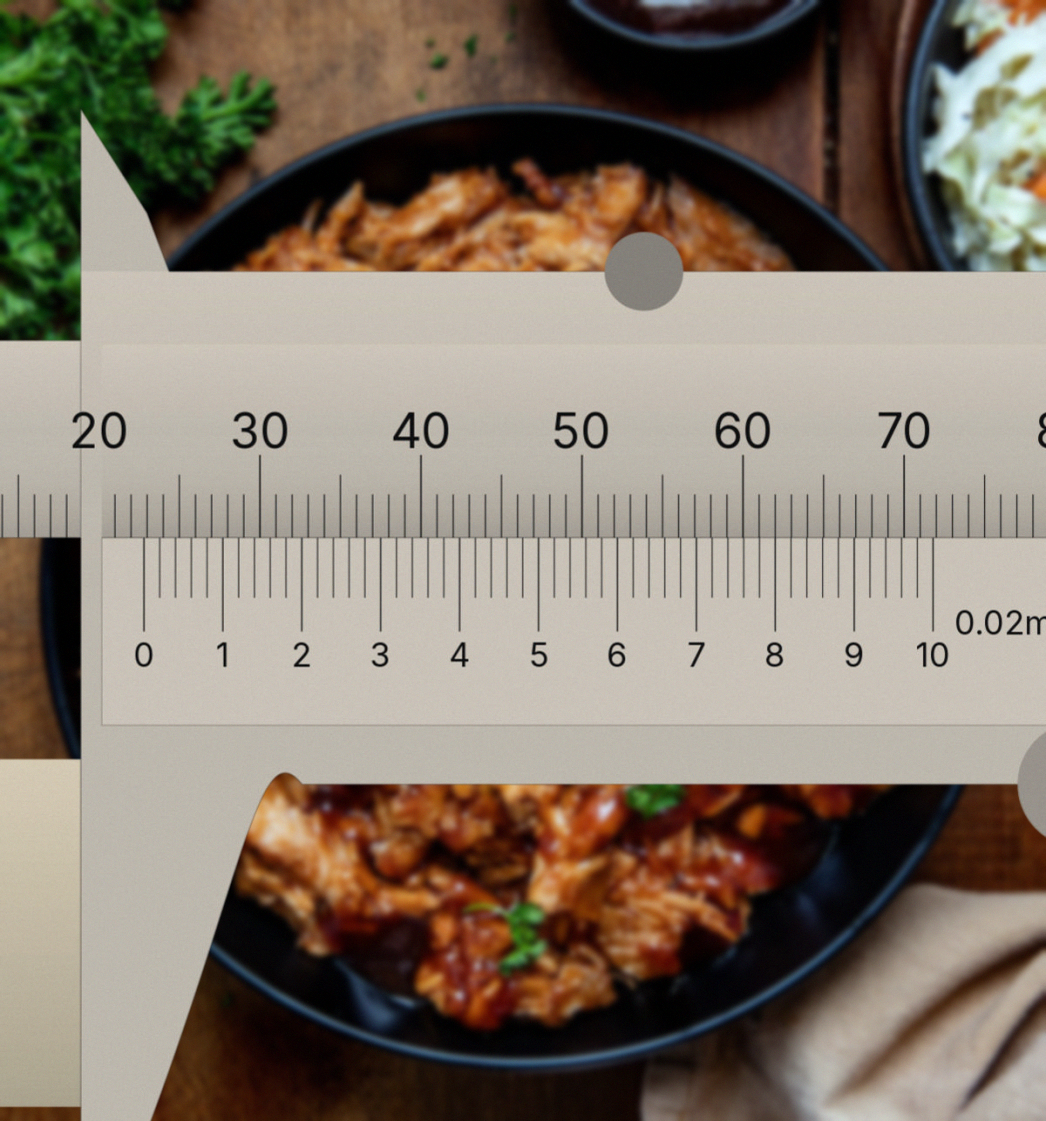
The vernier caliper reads 22.8 mm
